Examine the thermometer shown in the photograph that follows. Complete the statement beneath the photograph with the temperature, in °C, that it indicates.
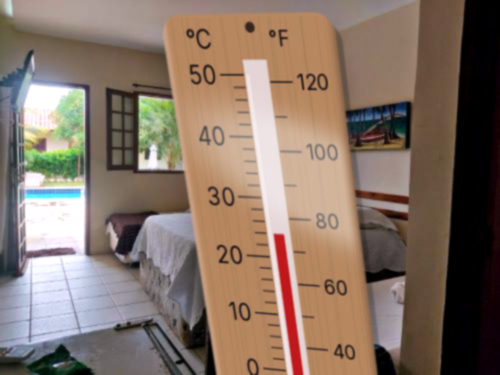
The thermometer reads 24 °C
